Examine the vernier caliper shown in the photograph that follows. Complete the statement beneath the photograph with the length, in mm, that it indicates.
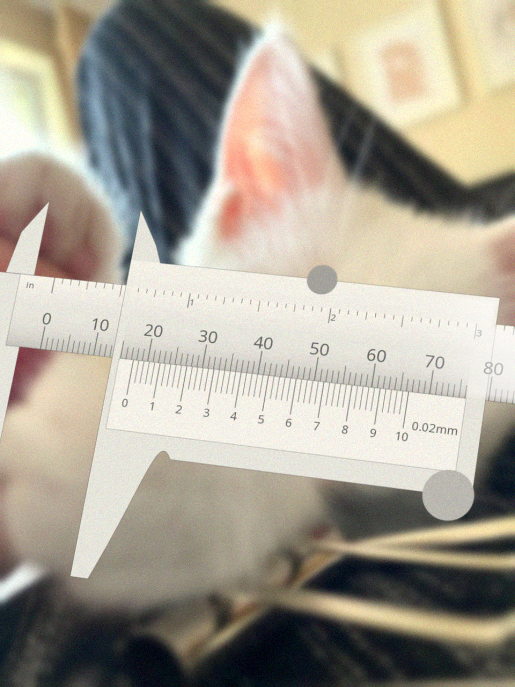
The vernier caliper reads 17.4 mm
